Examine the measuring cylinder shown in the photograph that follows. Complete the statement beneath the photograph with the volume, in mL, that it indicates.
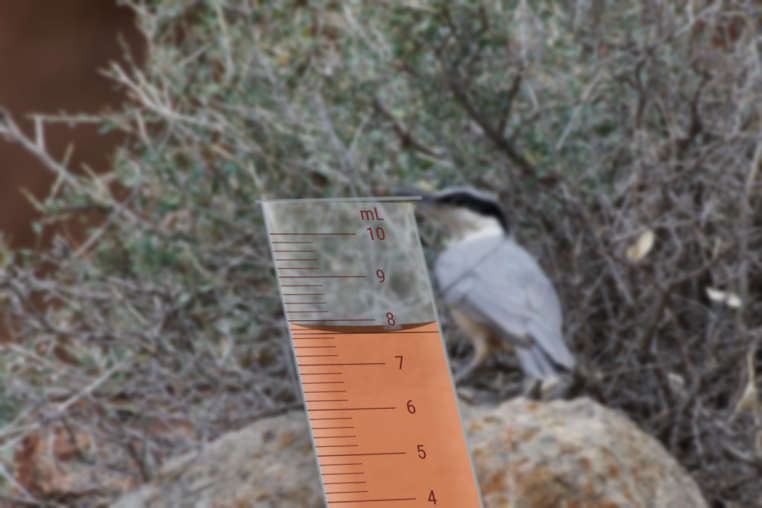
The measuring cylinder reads 7.7 mL
